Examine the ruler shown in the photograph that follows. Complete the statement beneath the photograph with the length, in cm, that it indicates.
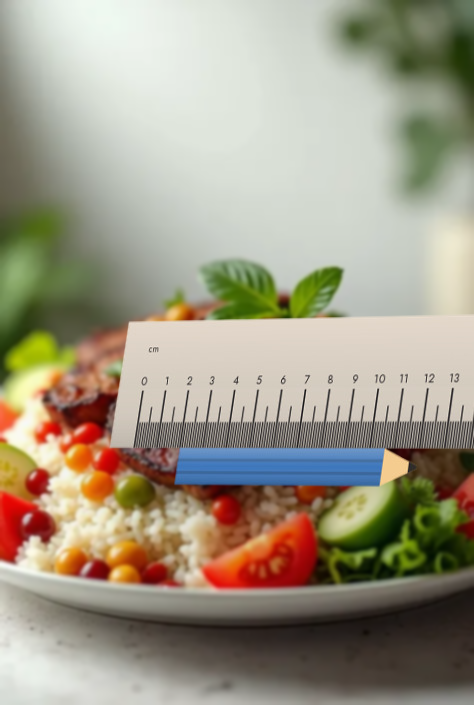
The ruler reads 10 cm
